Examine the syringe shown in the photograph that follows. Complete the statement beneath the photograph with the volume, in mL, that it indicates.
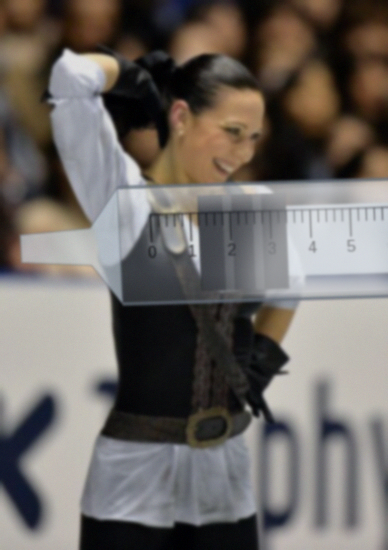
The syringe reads 1.2 mL
